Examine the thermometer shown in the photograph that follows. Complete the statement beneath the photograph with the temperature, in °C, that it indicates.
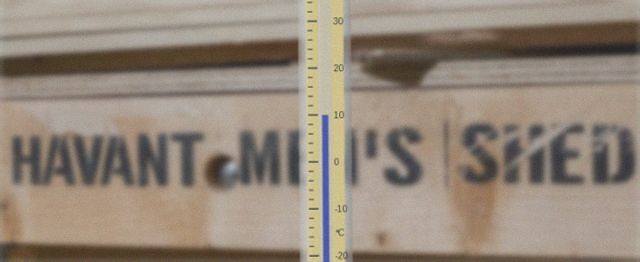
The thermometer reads 10 °C
